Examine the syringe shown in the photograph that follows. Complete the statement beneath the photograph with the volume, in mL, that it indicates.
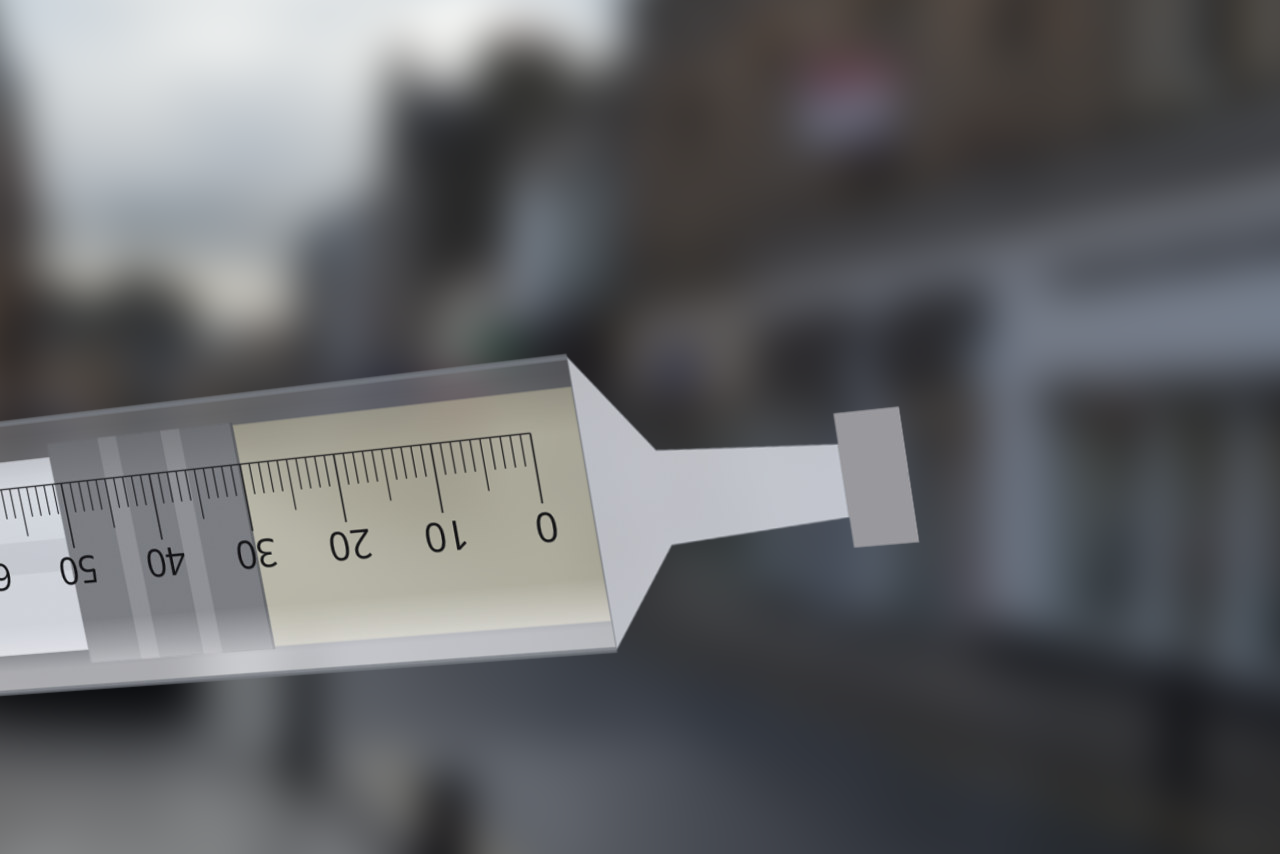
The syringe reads 30 mL
